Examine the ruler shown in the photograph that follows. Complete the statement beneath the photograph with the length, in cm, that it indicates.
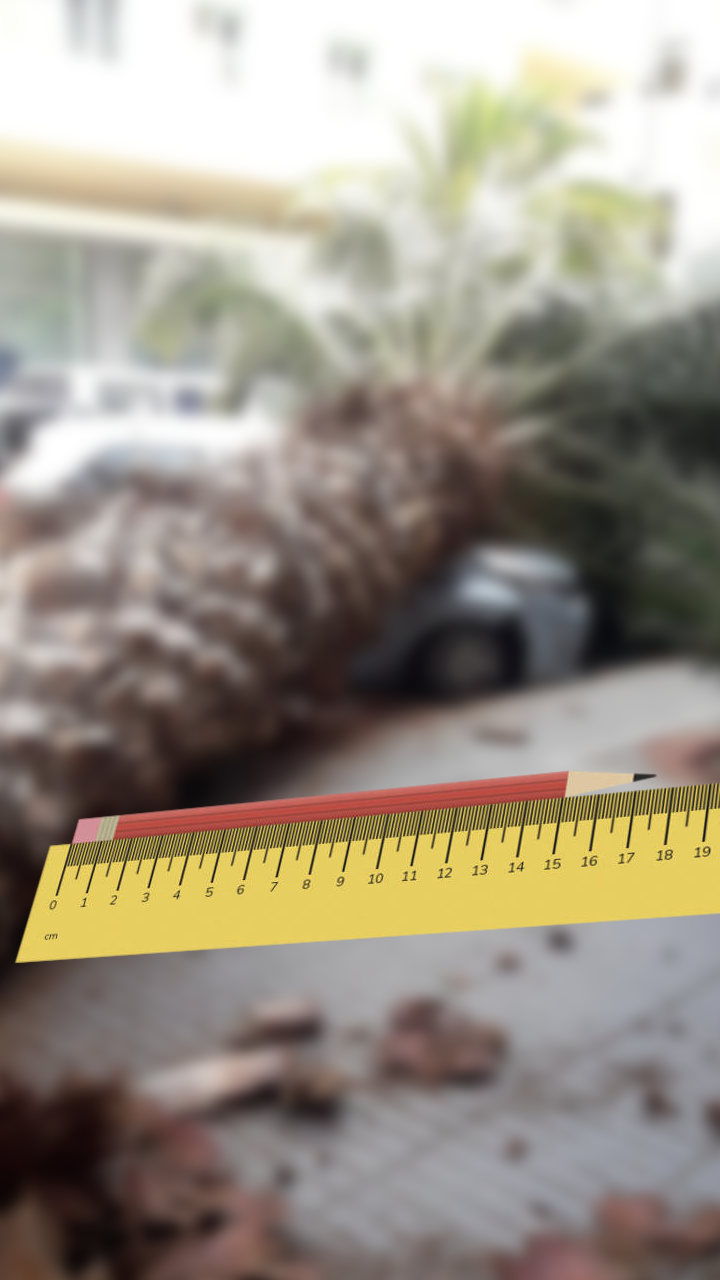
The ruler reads 17.5 cm
